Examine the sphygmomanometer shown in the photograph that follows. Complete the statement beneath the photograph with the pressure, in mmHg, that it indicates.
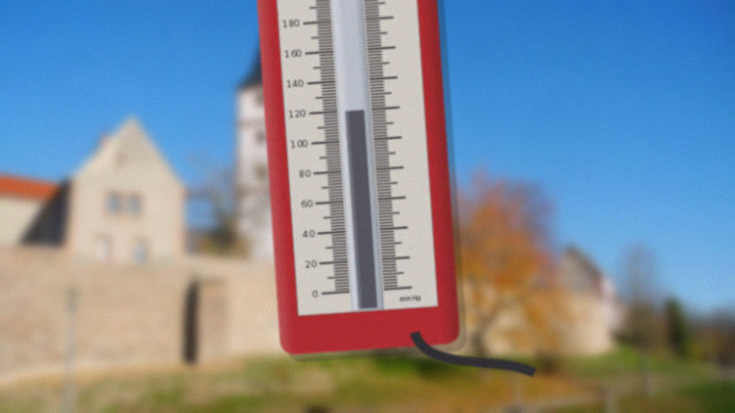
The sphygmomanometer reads 120 mmHg
